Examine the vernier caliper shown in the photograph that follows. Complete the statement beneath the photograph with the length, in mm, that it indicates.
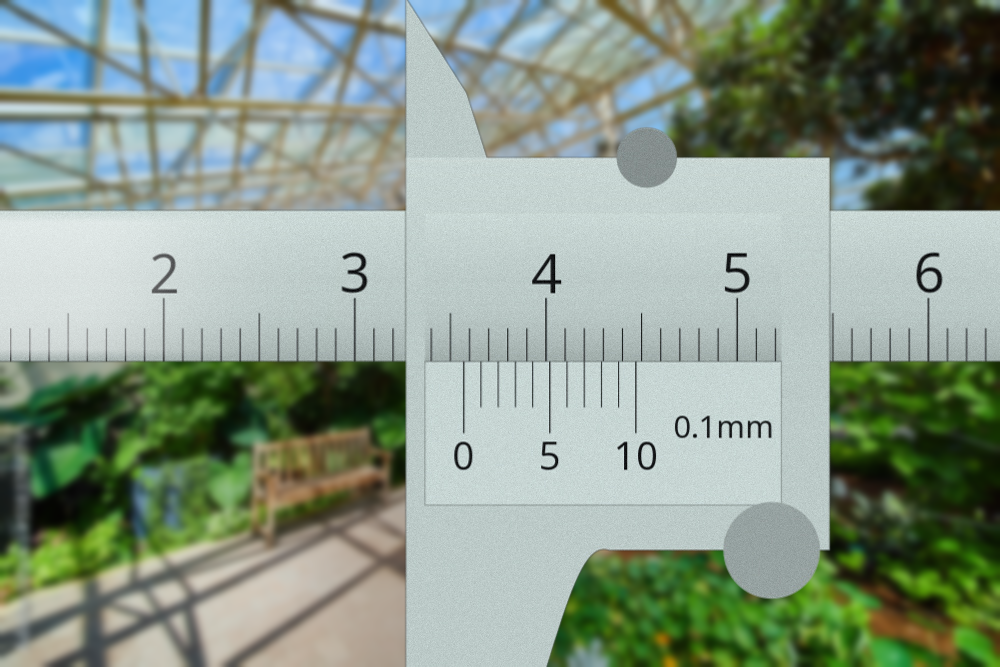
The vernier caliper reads 35.7 mm
